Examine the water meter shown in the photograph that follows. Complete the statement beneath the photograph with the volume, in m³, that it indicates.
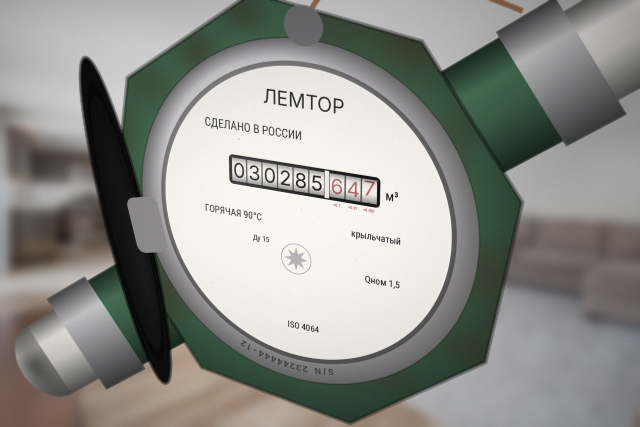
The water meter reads 30285.647 m³
